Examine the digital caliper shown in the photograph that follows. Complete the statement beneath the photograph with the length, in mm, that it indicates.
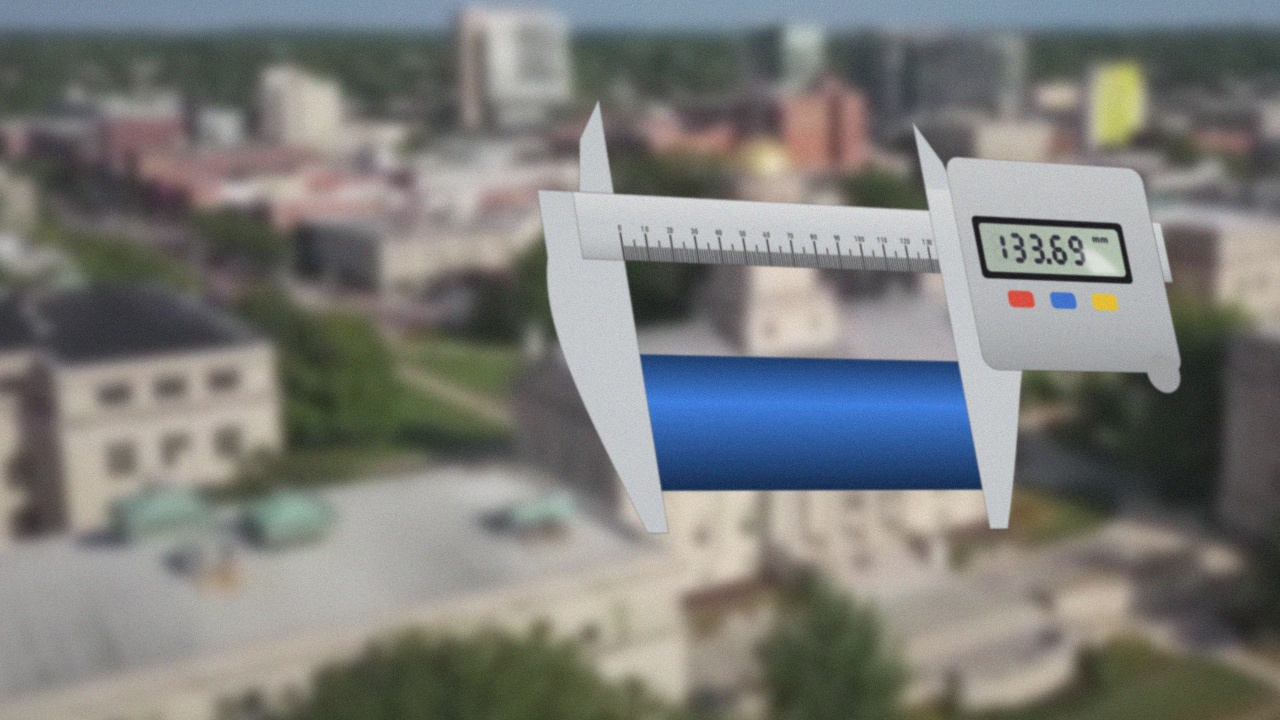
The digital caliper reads 133.69 mm
